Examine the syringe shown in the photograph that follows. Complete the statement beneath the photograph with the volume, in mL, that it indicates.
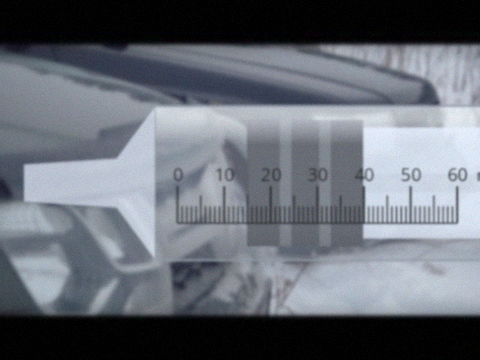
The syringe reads 15 mL
